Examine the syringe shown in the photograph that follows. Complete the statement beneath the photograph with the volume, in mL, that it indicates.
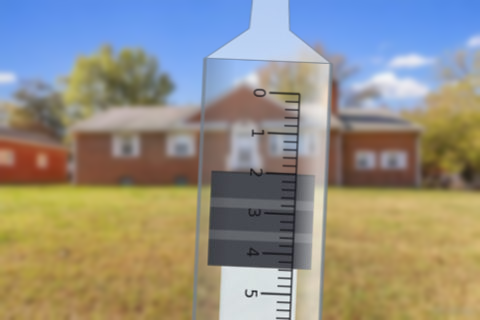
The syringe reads 2 mL
